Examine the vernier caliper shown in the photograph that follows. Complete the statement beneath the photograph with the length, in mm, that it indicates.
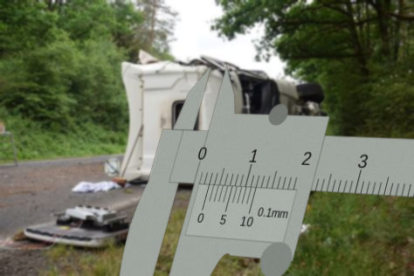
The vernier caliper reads 3.0 mm
